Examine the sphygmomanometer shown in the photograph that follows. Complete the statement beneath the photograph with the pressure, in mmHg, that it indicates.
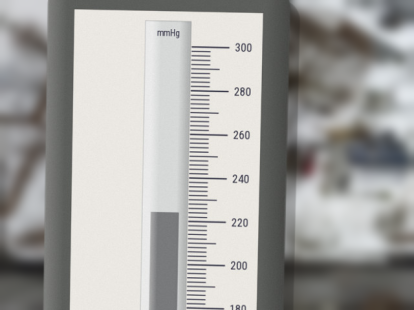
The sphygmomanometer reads 224 mmHg
